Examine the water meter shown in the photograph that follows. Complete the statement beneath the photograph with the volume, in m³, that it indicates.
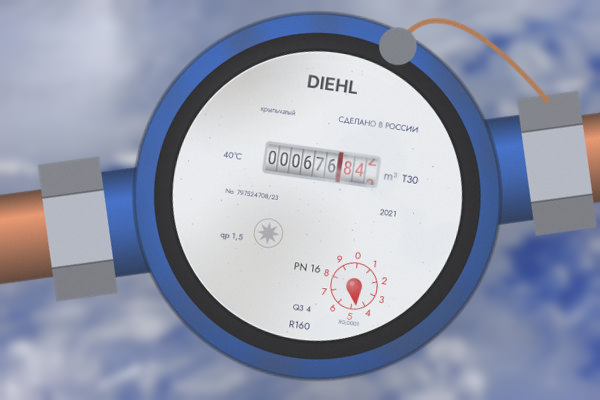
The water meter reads 676.8424 m³
